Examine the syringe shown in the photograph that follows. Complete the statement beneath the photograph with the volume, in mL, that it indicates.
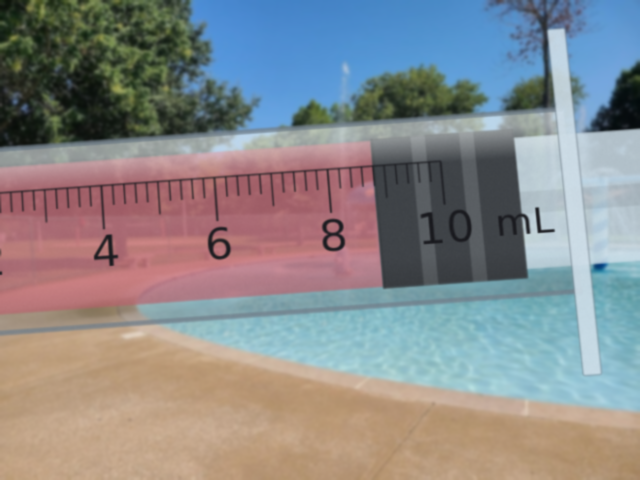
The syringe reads 8.8 mL
